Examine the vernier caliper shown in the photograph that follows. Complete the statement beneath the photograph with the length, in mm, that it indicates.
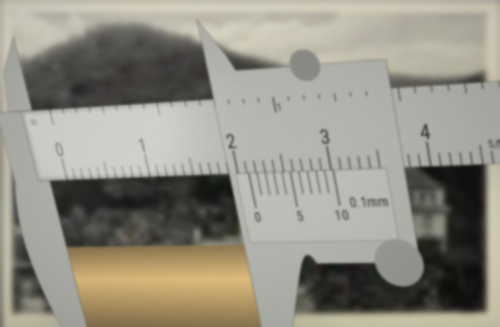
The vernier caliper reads 21.2 mm
